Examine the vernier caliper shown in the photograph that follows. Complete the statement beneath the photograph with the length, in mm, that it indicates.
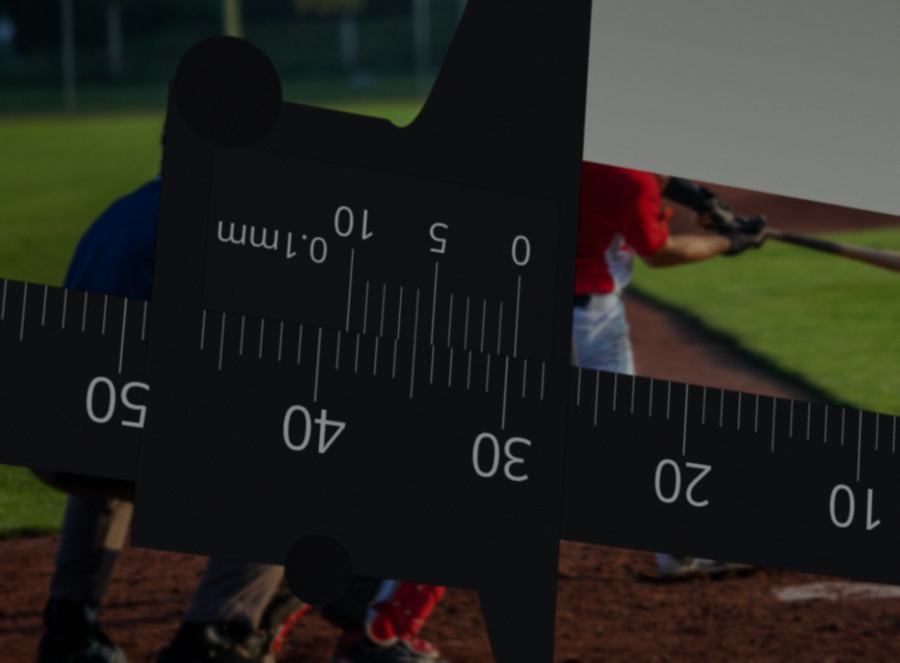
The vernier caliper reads 29.6 mm
